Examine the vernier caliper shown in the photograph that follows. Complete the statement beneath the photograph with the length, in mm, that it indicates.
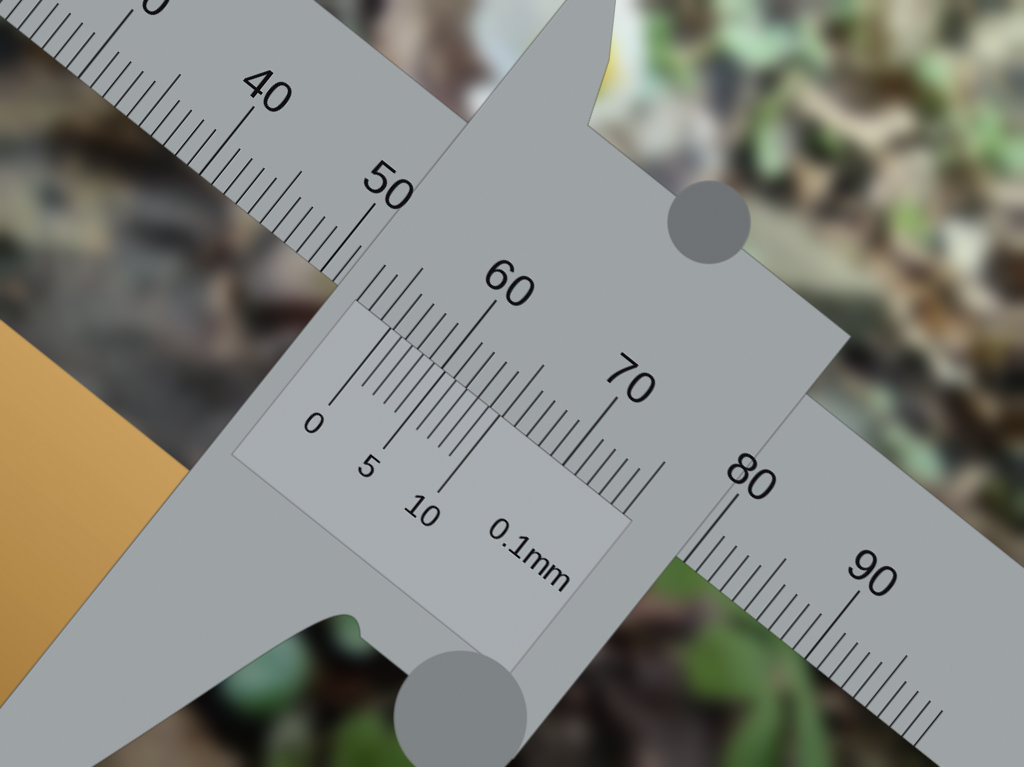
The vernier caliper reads 55.8 mm
